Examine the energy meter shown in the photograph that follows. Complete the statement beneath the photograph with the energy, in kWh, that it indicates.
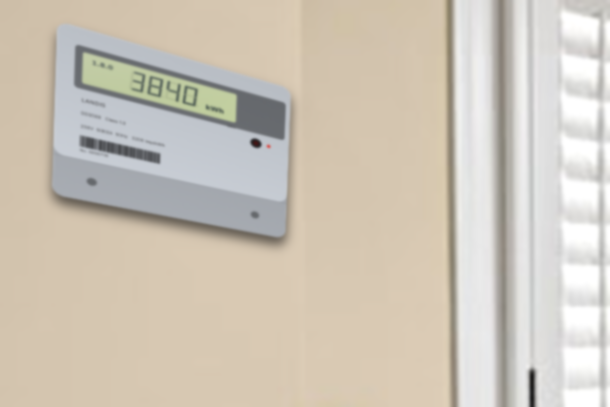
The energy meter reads 3840 kWh
